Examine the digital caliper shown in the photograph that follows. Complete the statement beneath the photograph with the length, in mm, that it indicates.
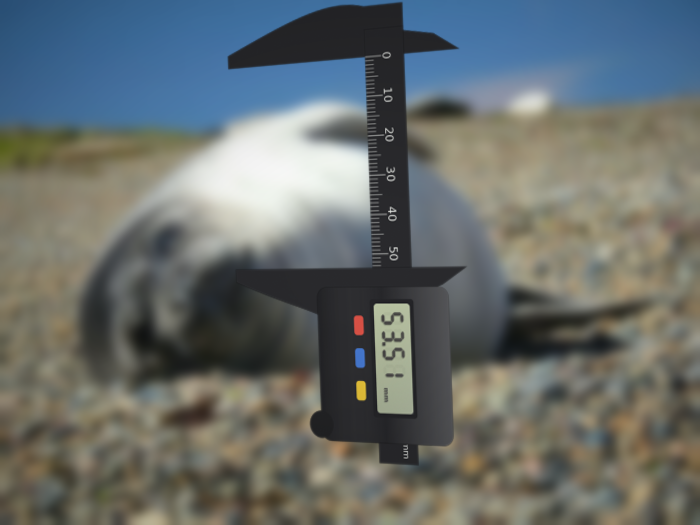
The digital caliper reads 53.51 mm
